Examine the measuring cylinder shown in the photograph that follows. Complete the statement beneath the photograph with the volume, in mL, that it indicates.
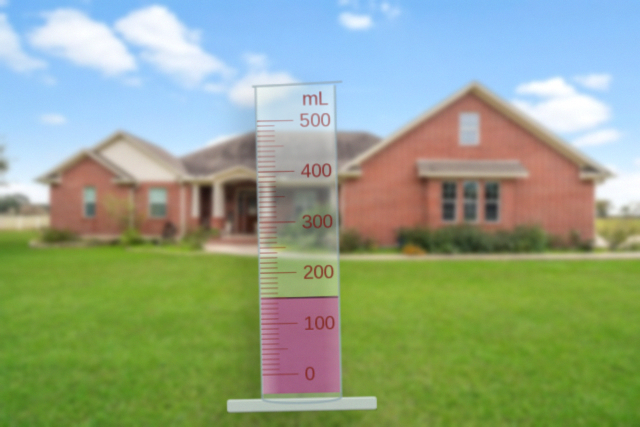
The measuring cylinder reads 150 mL
